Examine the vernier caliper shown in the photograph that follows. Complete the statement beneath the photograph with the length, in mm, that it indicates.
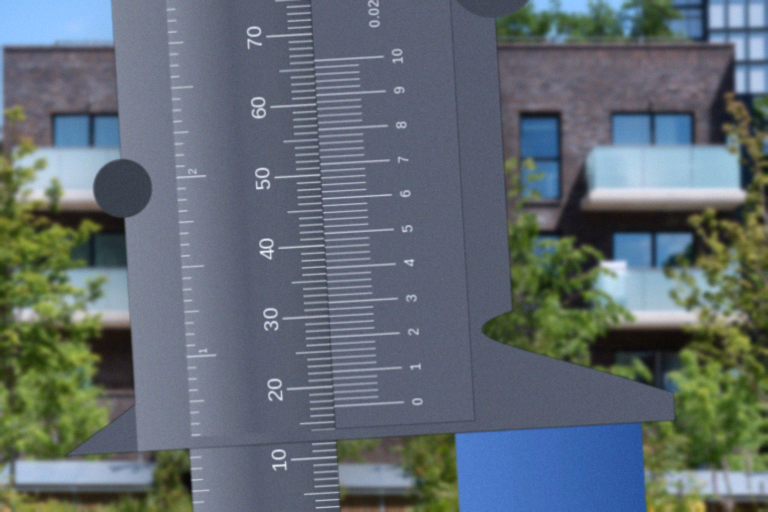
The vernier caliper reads 17.2 mm
